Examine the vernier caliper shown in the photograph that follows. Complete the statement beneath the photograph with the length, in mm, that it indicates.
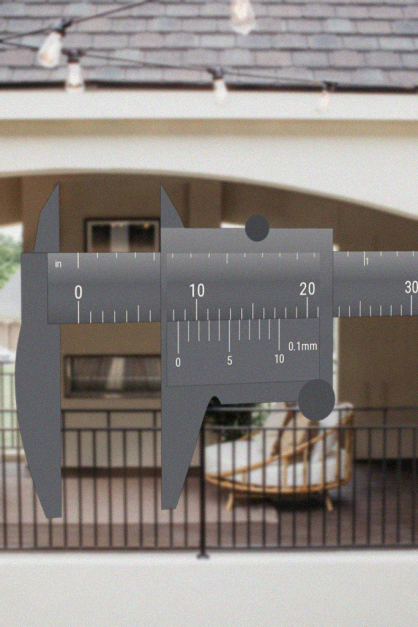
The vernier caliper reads 8.4 mm
